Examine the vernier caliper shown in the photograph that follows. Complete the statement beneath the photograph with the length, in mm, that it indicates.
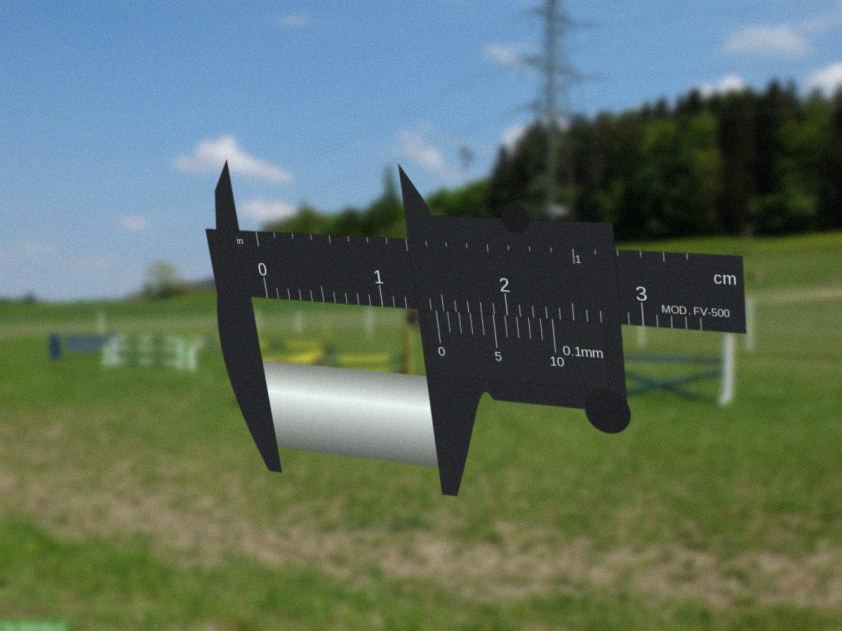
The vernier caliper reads 14.4 mm
